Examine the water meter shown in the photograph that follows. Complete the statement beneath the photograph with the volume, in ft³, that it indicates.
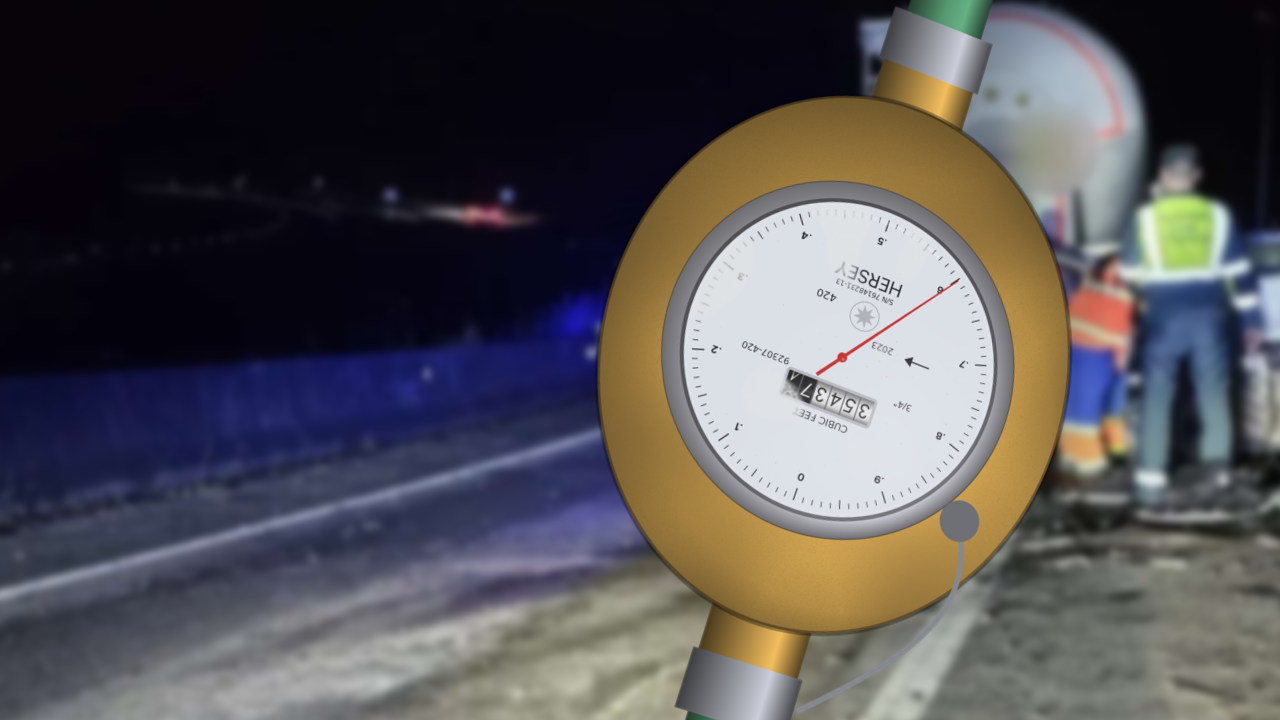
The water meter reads 354373.60 ft³
